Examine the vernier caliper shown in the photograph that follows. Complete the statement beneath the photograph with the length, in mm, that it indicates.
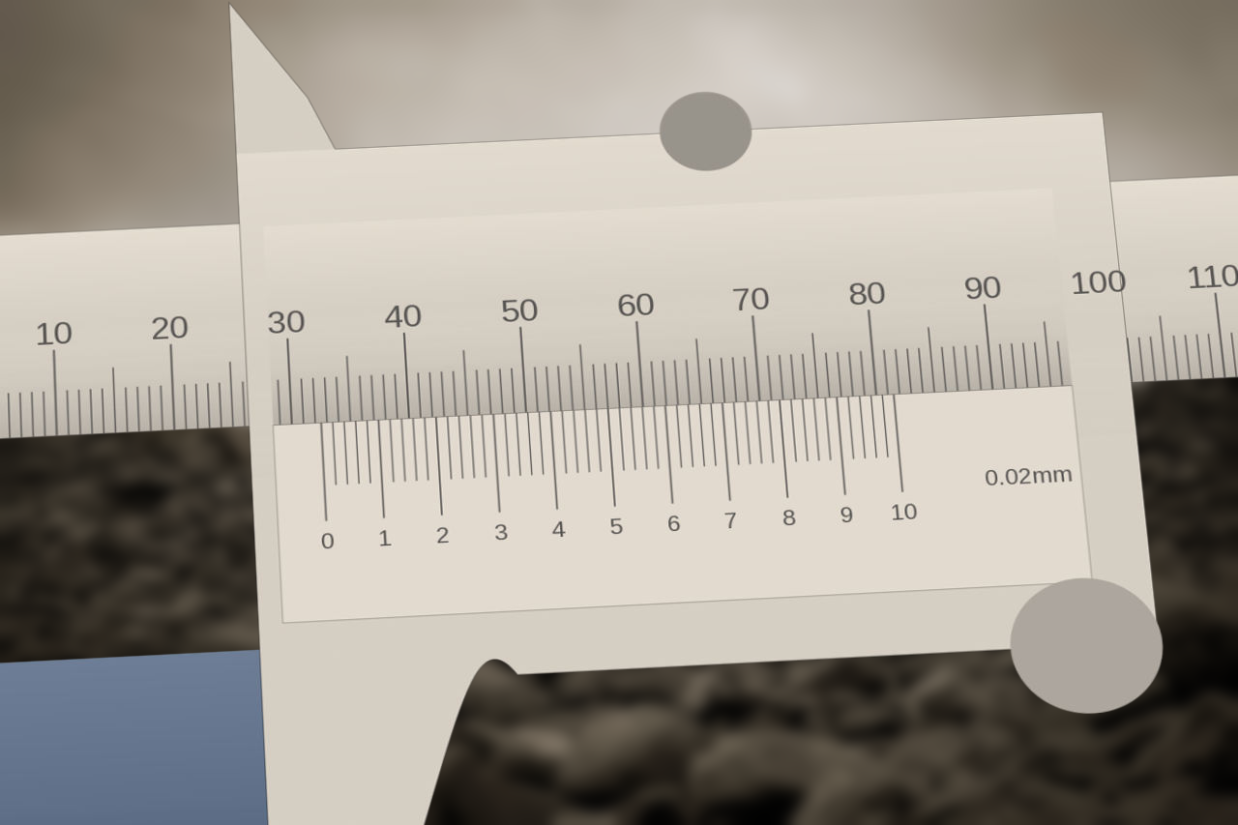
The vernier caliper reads 32.5 mm
